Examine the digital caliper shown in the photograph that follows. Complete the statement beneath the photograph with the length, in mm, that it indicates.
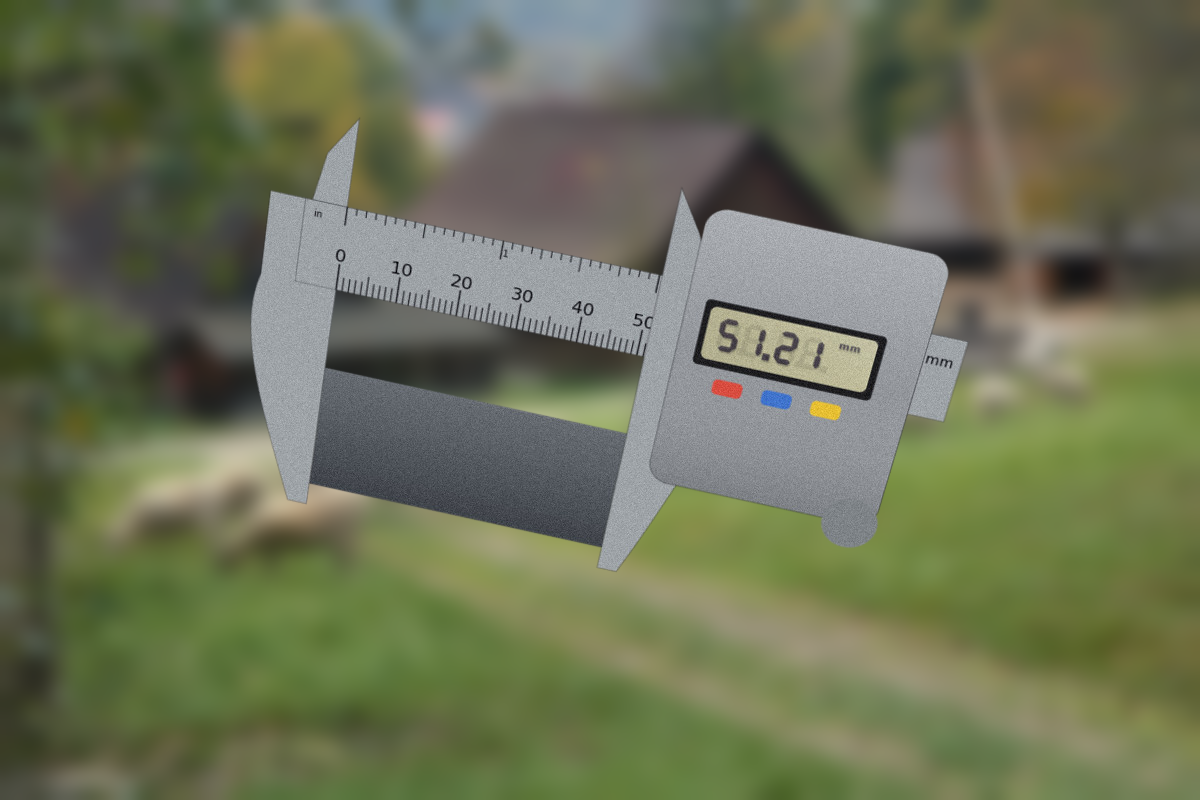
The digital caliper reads 51.21 mm
